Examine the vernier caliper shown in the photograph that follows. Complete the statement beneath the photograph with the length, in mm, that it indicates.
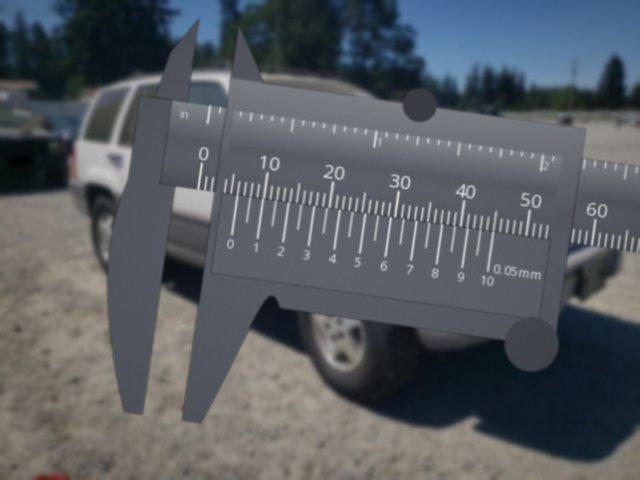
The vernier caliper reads 6.0 mm
